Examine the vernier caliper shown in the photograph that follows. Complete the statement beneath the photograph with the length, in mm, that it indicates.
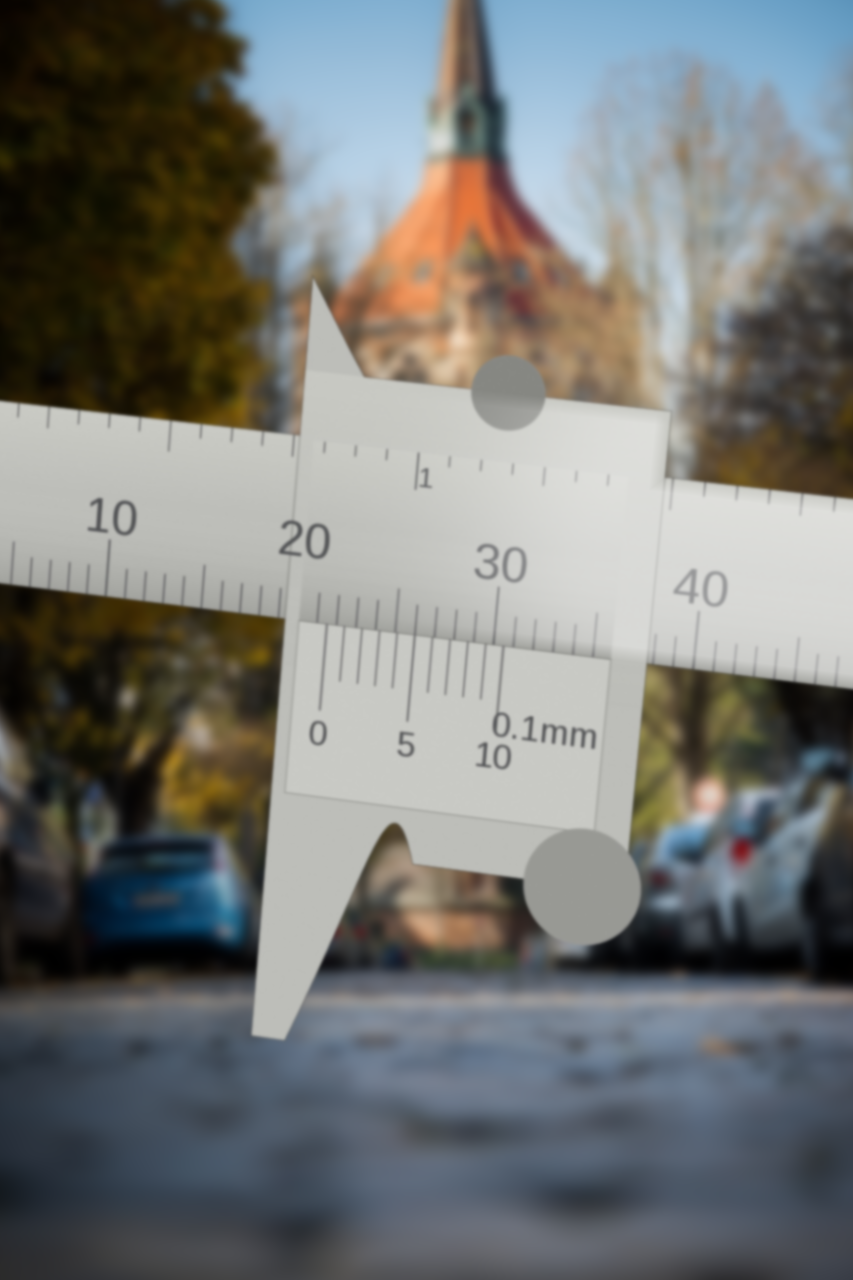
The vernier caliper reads 21.5 mm
